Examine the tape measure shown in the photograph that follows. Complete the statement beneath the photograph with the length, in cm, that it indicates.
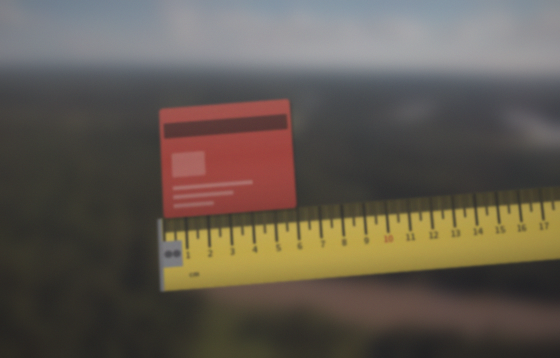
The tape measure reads 6 cm
